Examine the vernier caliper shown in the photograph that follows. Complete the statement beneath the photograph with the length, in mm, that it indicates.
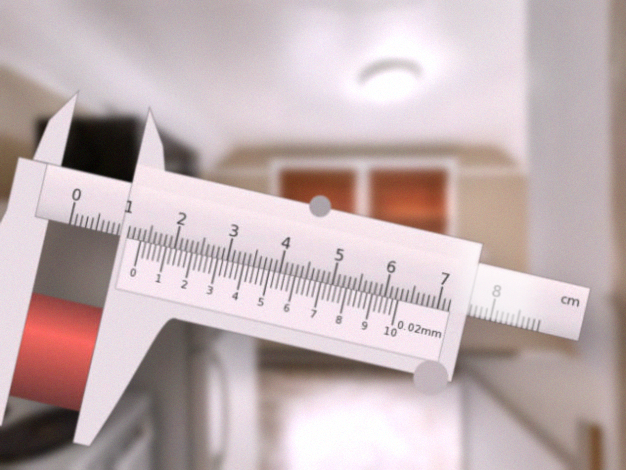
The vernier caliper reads 13.5 mm
